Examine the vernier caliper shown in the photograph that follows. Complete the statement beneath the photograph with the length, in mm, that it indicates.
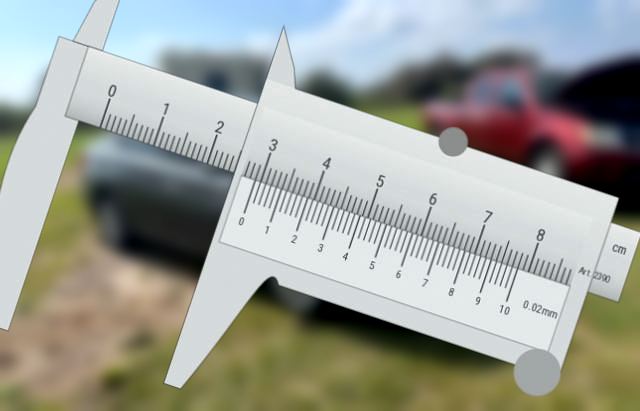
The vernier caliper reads 29.0 mm
